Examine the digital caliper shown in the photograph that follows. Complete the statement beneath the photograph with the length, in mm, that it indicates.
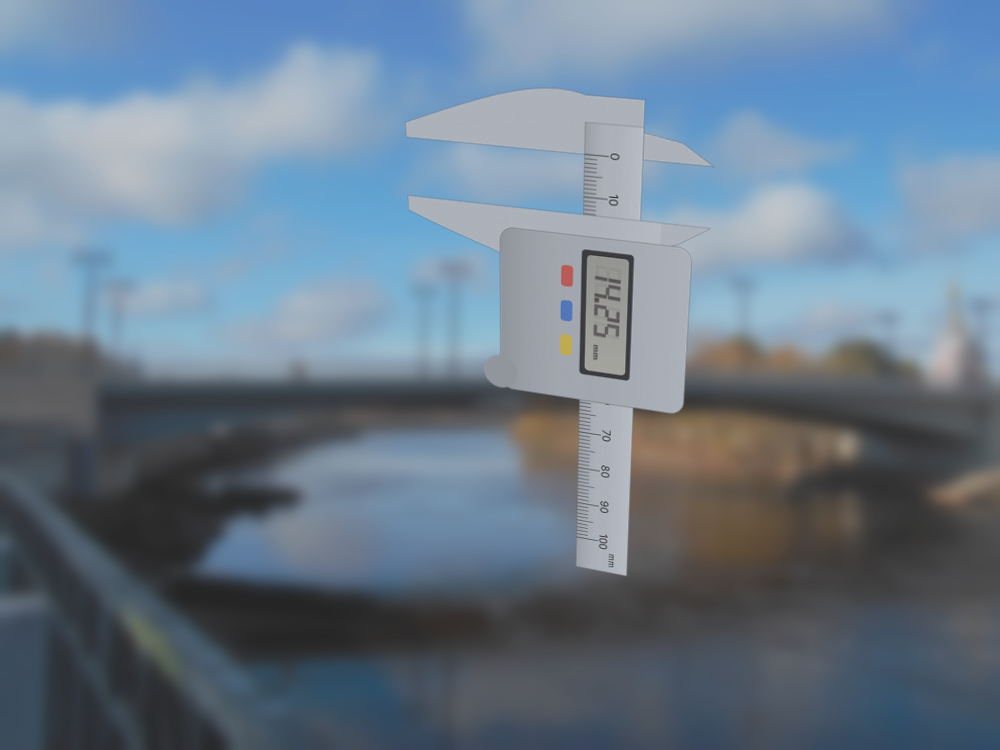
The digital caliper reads 14.25 mm
